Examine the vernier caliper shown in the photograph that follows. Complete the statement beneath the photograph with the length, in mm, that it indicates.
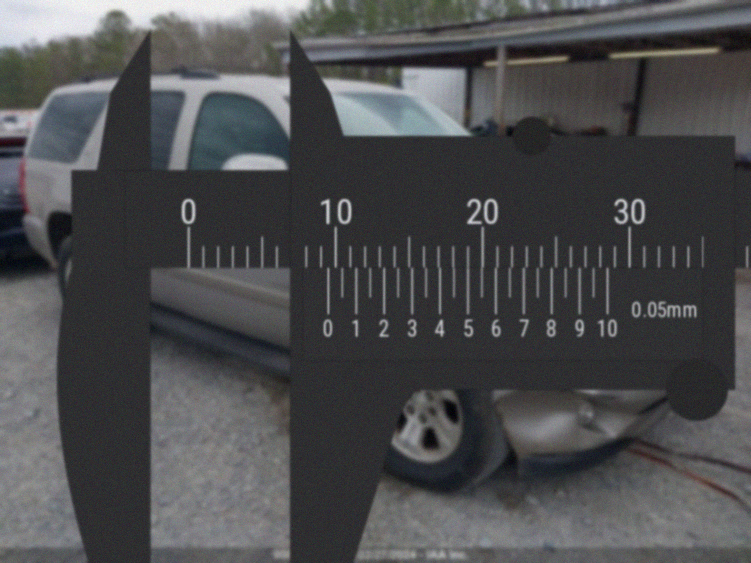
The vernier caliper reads 9.5 mm
